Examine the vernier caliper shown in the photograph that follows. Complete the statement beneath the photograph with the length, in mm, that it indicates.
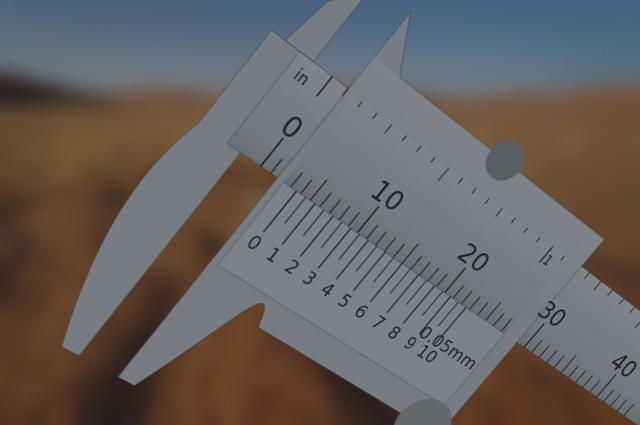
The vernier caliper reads 3.6 mm
